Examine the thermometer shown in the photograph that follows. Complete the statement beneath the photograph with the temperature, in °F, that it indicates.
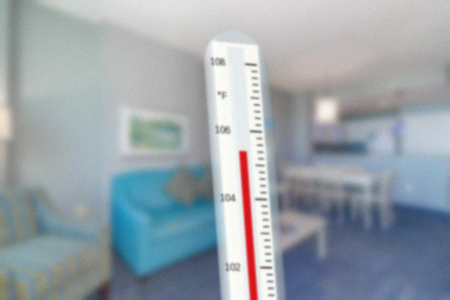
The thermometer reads 105.4 °F
